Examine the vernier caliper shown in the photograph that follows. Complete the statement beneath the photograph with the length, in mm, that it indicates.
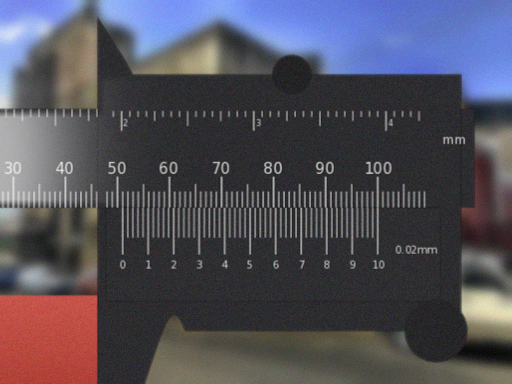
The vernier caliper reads 51.0 mm
